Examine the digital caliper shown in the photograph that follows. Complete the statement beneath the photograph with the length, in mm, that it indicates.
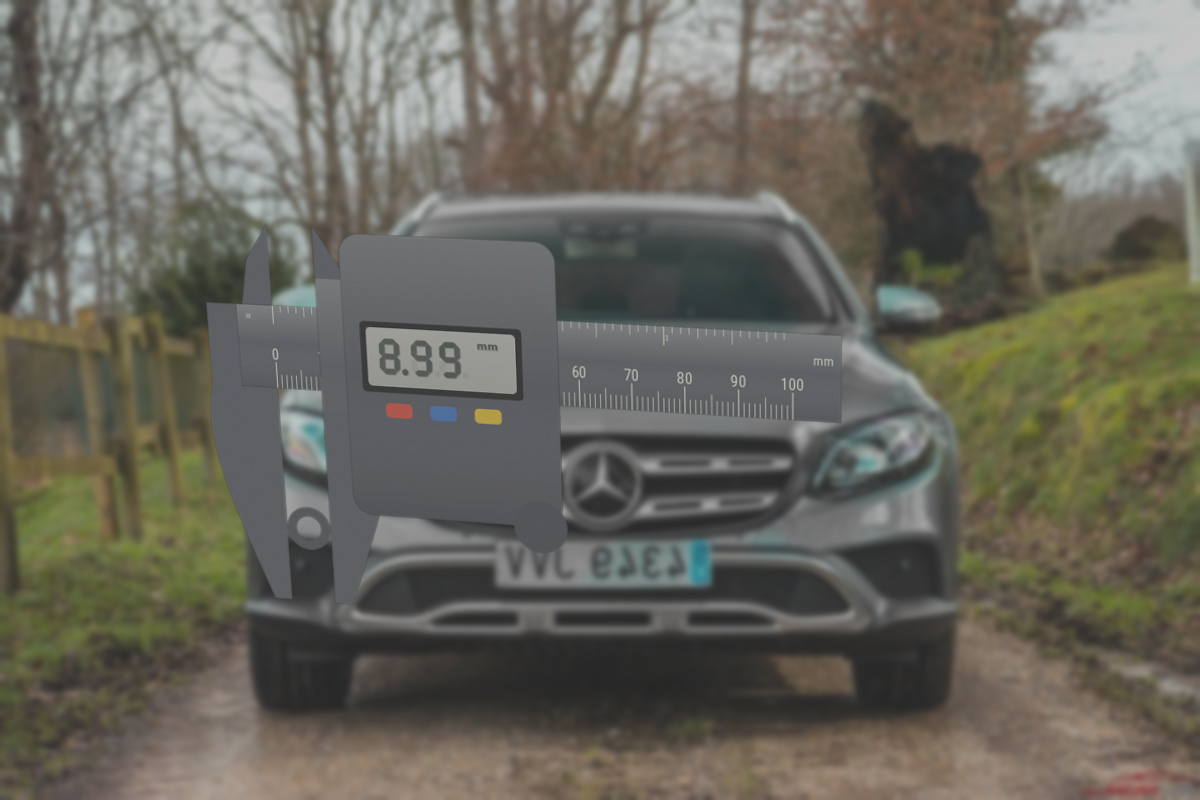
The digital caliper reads 8.99 mm
